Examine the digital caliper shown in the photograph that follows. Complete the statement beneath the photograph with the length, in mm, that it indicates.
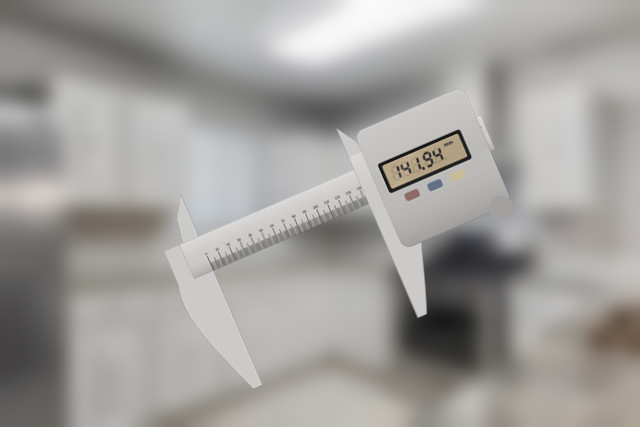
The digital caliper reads 141.94 mm
